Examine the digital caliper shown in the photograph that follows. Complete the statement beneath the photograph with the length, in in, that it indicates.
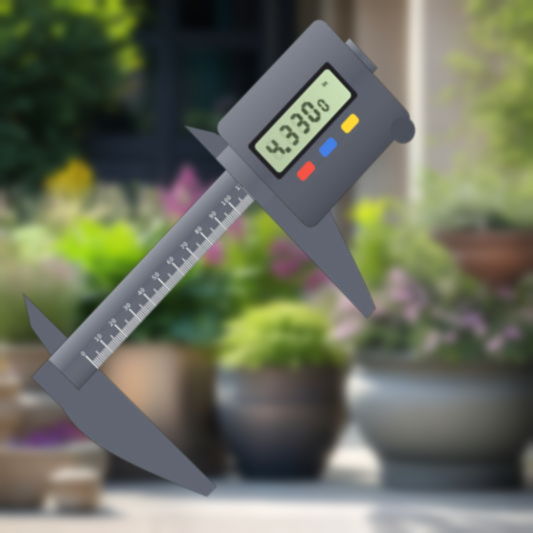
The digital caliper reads 4.3300 in
